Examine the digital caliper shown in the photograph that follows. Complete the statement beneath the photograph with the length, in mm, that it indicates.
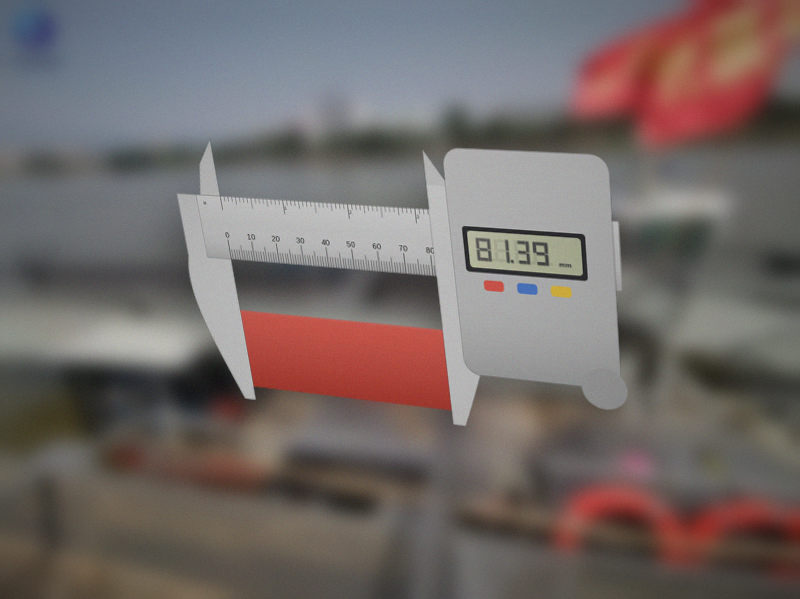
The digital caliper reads 81.39 mm
